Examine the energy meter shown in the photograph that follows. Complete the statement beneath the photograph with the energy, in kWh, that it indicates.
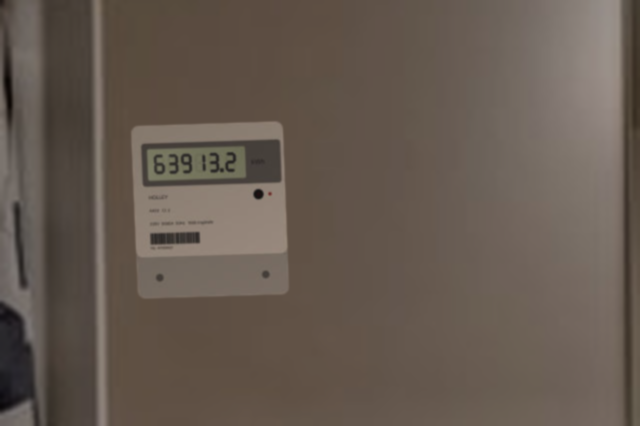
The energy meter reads 63913.2 kWh
